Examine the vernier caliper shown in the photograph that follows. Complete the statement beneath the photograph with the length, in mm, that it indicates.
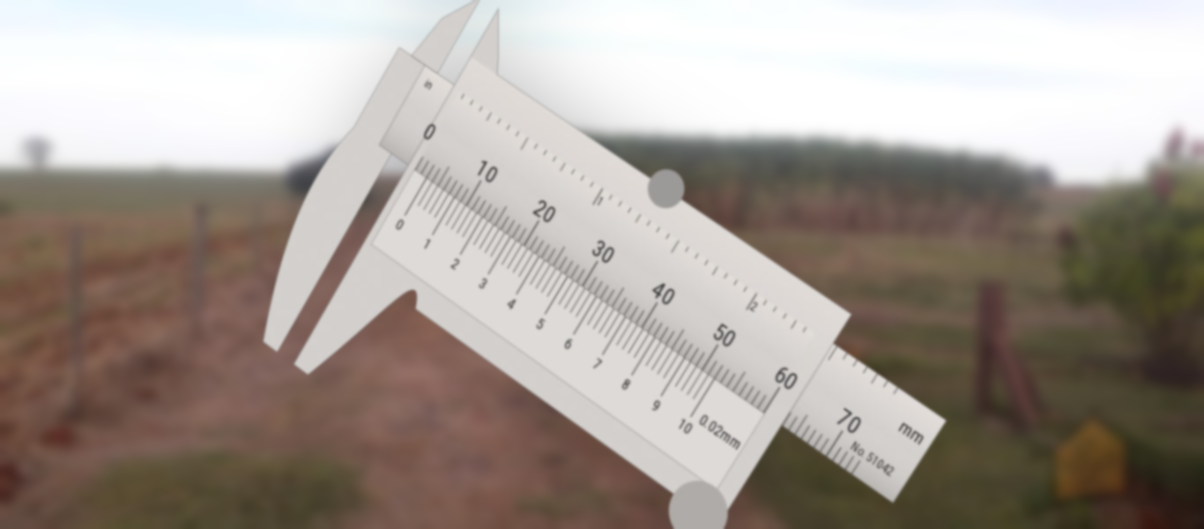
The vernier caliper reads 3.0 mm
